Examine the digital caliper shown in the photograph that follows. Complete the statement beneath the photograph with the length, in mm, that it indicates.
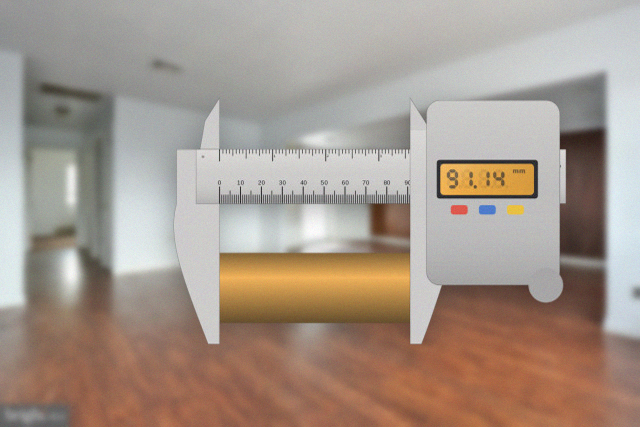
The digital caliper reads 91.14 mm
